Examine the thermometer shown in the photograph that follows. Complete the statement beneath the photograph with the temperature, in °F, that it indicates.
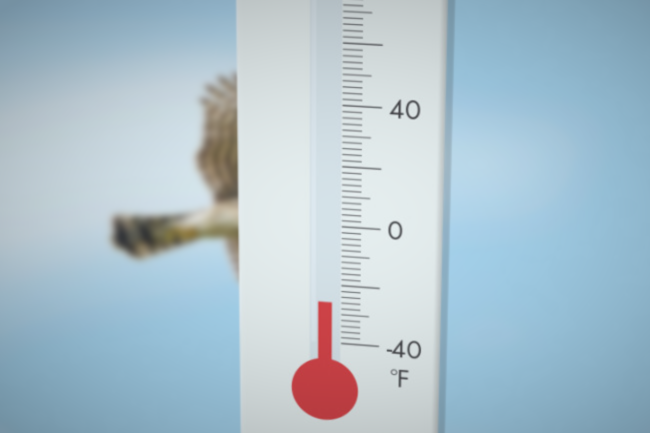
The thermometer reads -26 °F
